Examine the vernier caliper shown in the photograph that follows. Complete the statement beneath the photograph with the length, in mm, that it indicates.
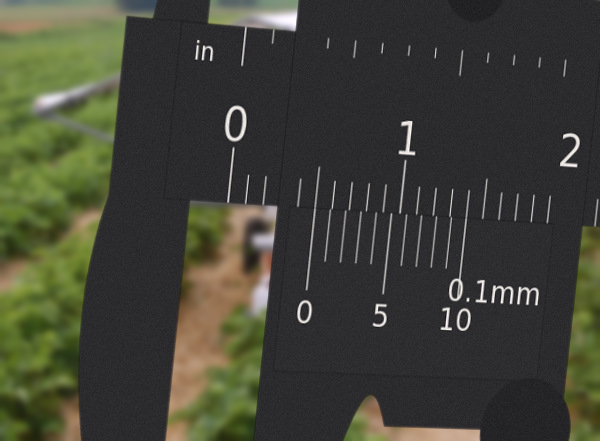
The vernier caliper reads 5.0 mm
